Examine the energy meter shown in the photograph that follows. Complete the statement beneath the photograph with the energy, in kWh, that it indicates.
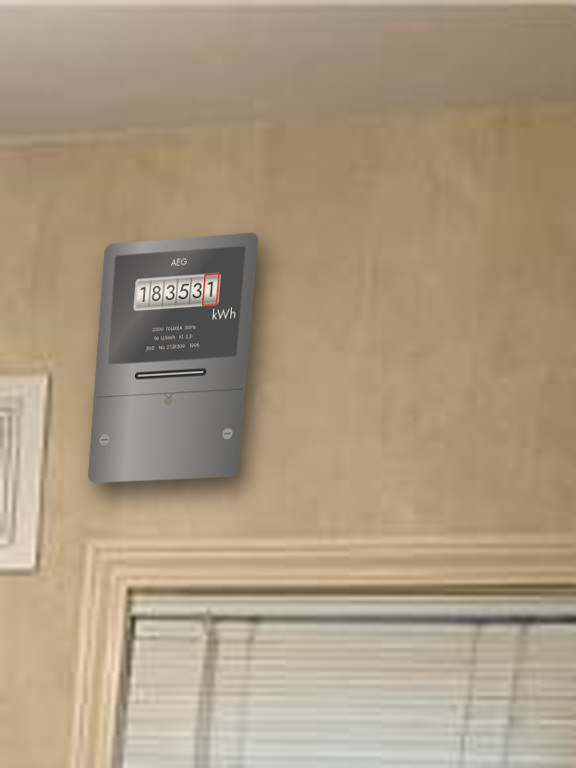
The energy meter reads 18353.1 kWh
